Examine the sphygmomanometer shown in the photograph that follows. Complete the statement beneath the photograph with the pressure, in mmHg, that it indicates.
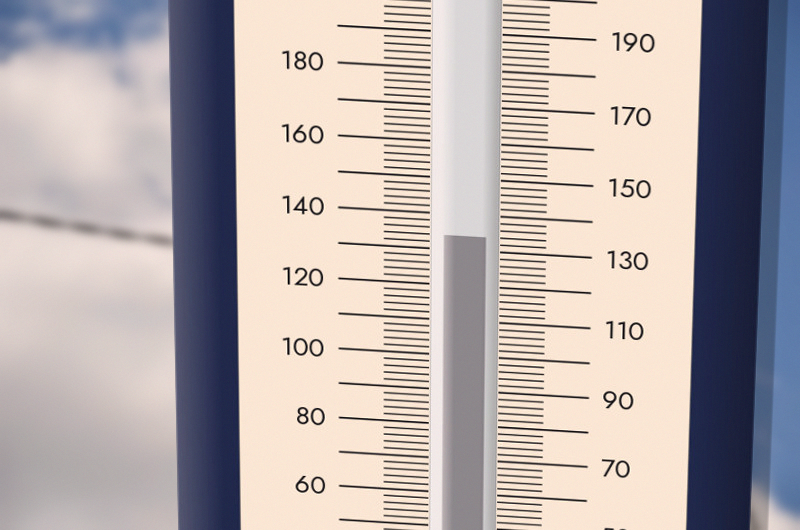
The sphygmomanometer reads 134 mmHg
